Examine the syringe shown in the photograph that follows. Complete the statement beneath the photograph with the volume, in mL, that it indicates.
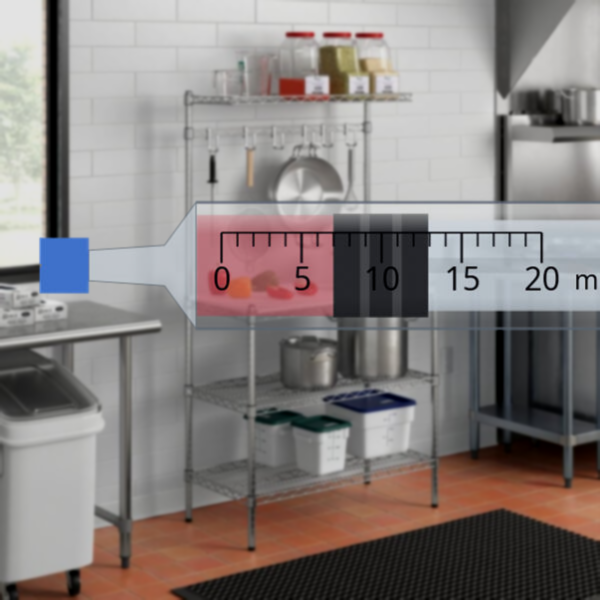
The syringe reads 7 mL
